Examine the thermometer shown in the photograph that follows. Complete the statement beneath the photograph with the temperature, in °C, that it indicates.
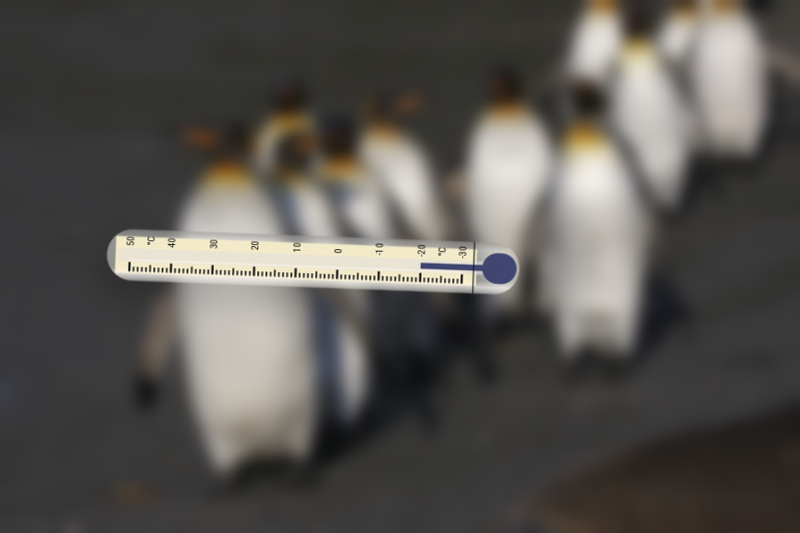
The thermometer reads -20 °C
